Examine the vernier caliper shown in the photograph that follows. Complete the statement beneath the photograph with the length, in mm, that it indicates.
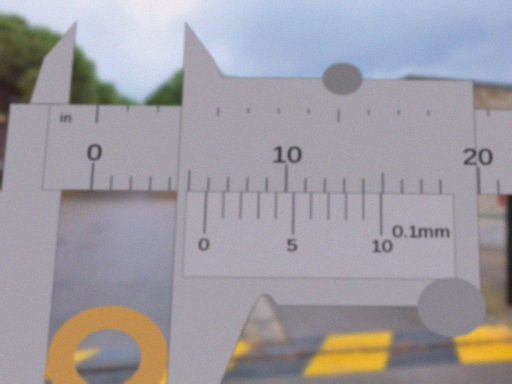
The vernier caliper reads 5.9 mm
